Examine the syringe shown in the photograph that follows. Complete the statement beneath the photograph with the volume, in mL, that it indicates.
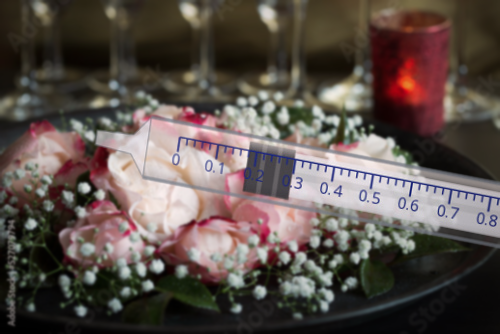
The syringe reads 0.18 mL
